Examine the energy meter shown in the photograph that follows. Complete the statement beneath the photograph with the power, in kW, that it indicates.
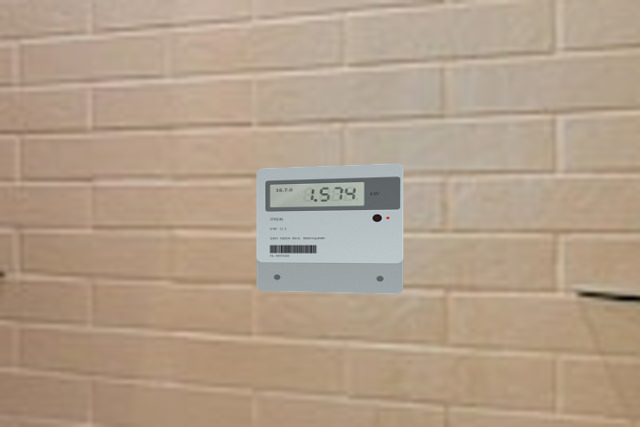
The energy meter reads 1.574 kW
